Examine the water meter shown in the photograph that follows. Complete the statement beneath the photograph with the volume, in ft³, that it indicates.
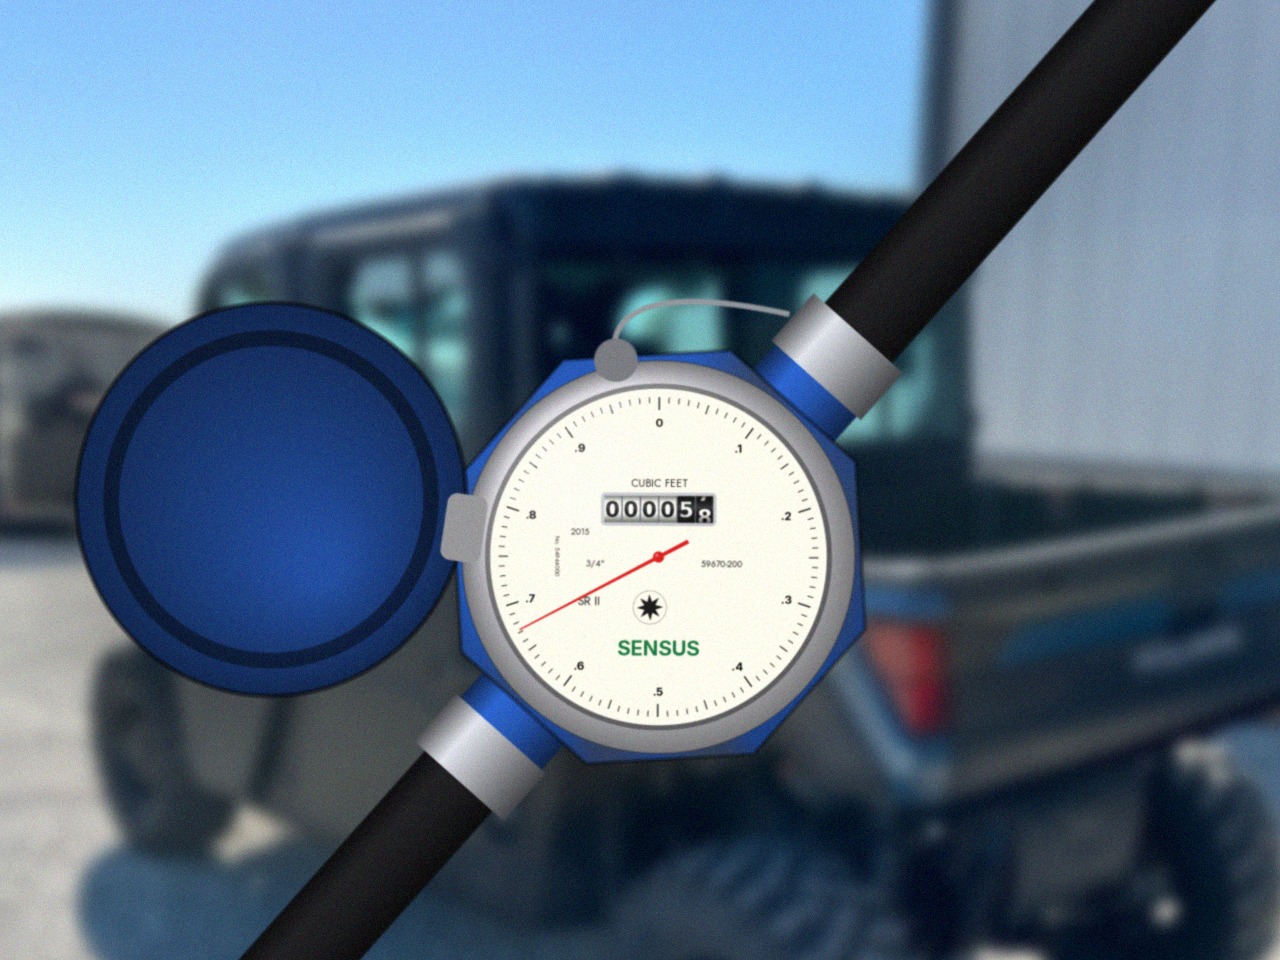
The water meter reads 57.67 ft³
